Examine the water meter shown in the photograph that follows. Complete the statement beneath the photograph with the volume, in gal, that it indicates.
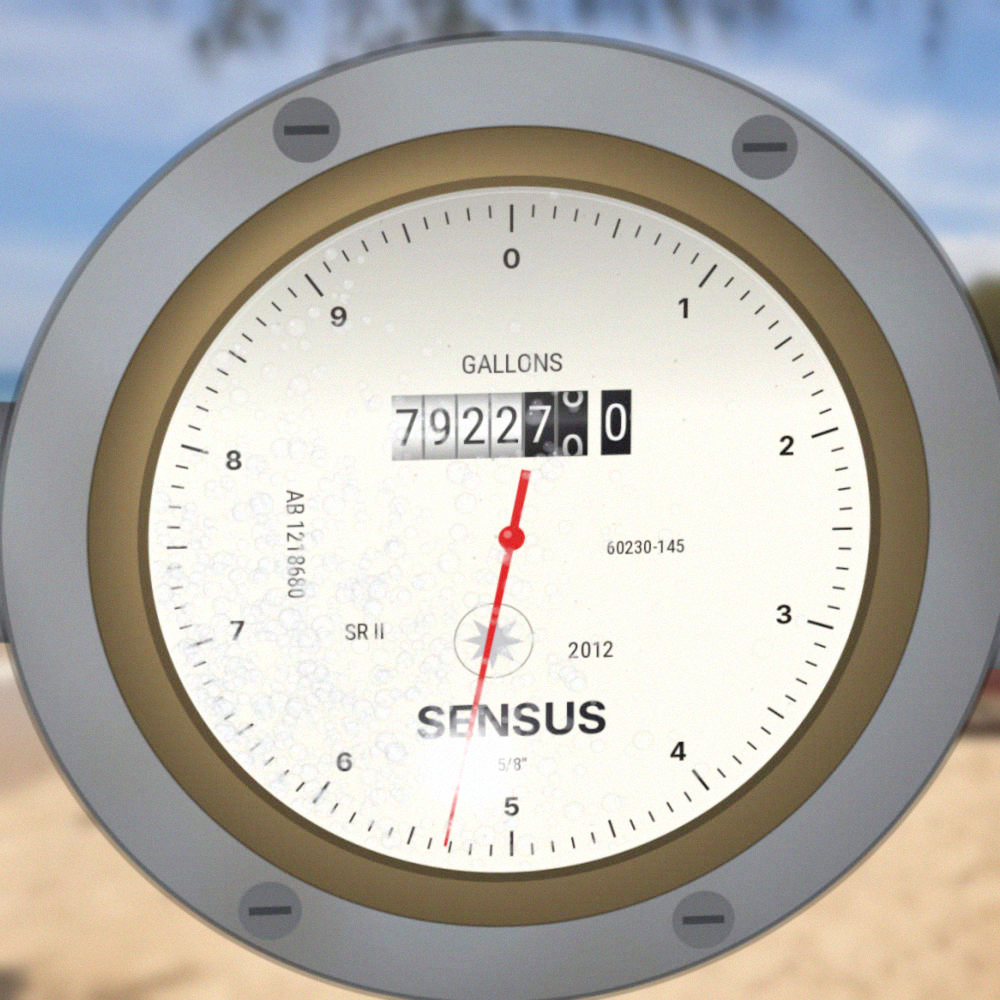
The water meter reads 7922785.3 gal
